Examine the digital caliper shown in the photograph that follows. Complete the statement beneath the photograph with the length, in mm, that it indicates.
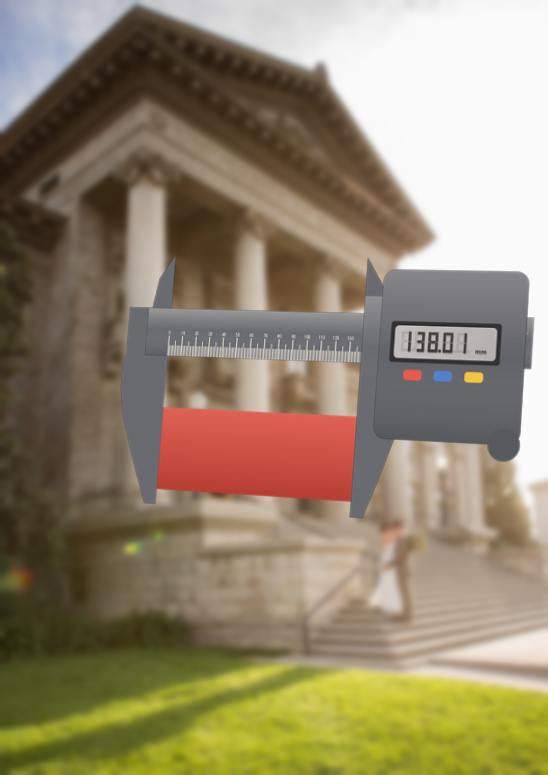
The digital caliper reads 138.01 mm
